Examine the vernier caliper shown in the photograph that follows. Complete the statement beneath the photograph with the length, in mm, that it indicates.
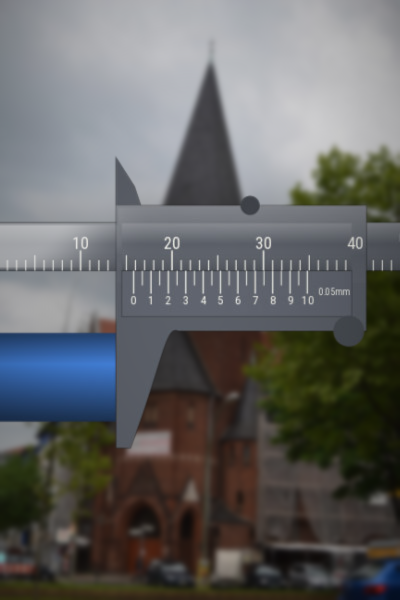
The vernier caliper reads 15.8 mm
